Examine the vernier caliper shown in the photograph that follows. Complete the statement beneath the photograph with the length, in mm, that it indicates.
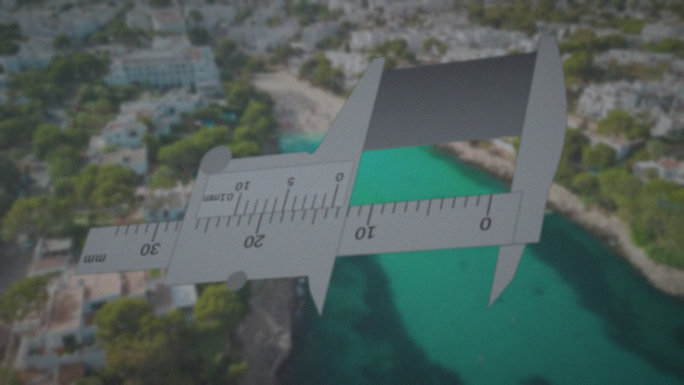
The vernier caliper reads 13.6 mm
